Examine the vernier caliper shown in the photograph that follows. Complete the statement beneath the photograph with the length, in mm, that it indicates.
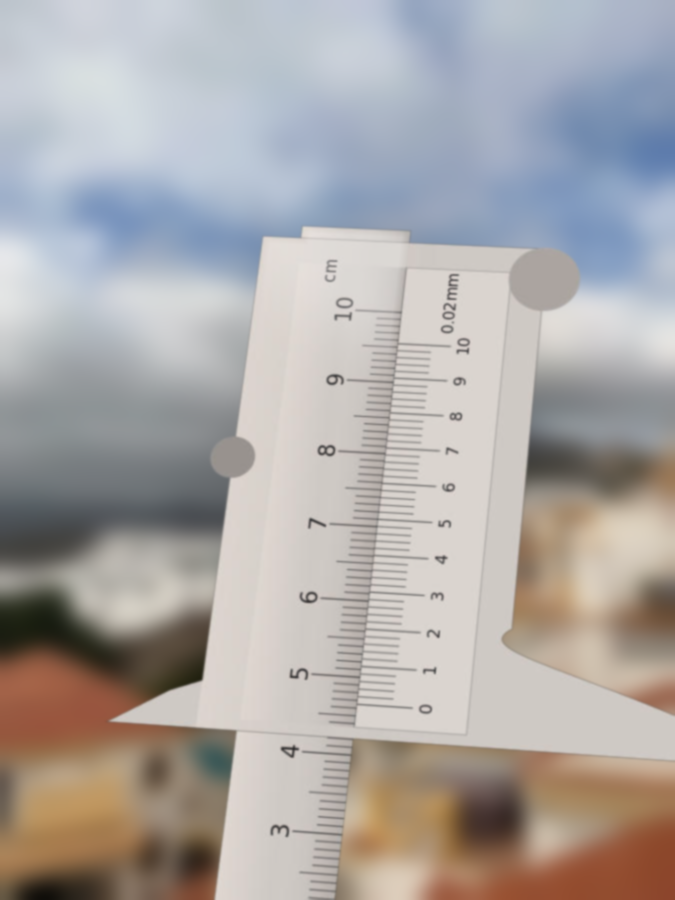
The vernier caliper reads 46.5 mm
